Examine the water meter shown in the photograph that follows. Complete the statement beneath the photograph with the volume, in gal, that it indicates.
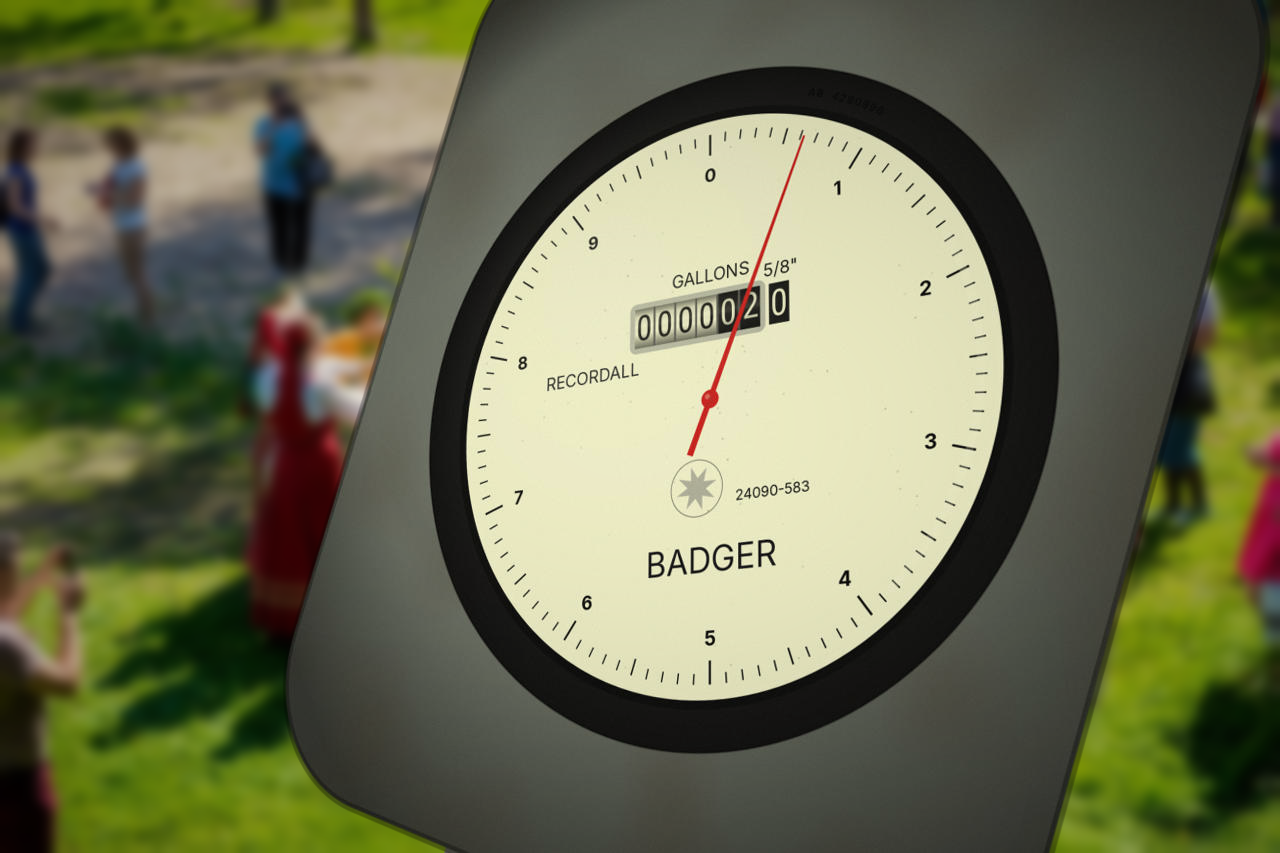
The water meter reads 20.6 gal
